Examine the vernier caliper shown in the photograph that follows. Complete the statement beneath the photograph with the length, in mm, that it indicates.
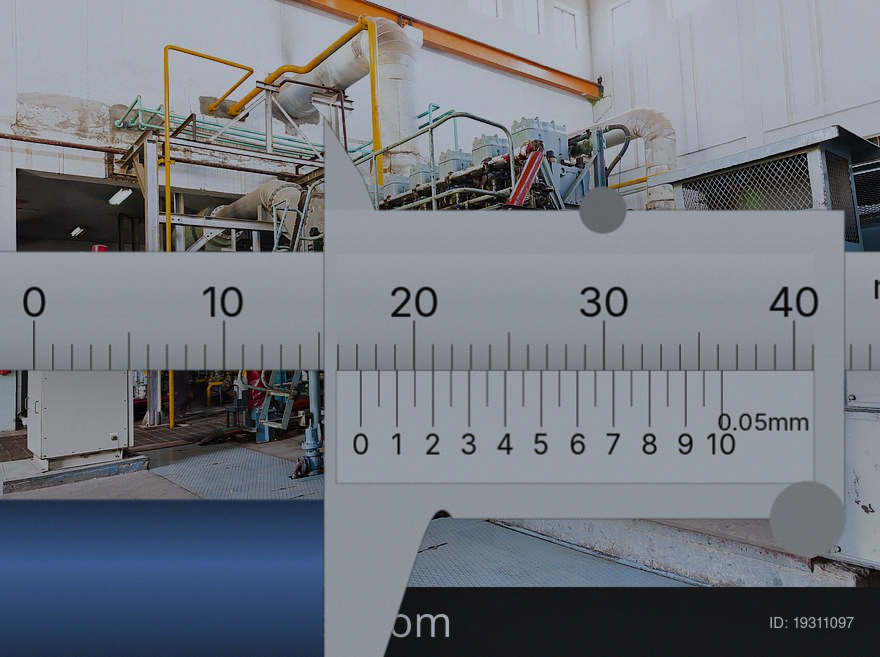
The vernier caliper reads 17.2 mm
